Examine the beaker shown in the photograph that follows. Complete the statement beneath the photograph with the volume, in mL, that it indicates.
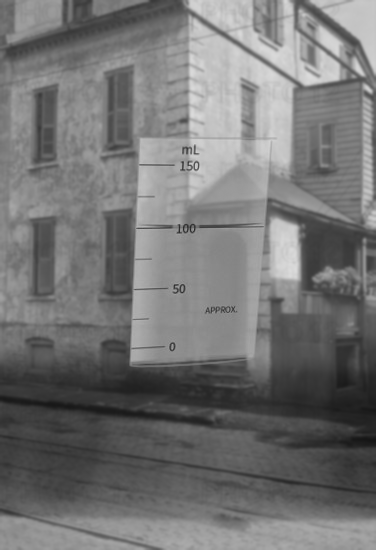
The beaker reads 100 mL
